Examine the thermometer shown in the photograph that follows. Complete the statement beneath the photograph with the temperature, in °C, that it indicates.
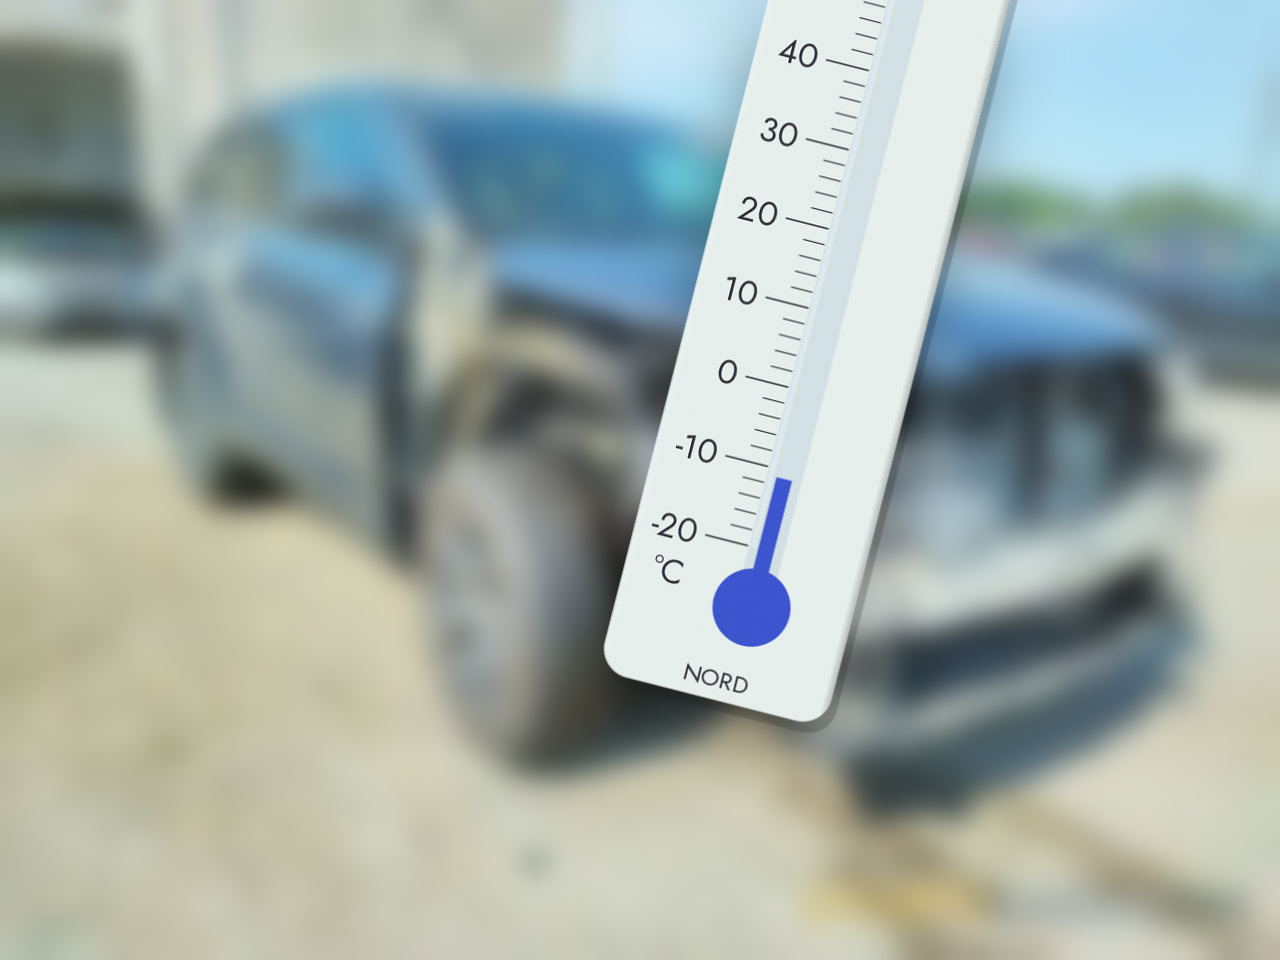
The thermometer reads -11 °C
